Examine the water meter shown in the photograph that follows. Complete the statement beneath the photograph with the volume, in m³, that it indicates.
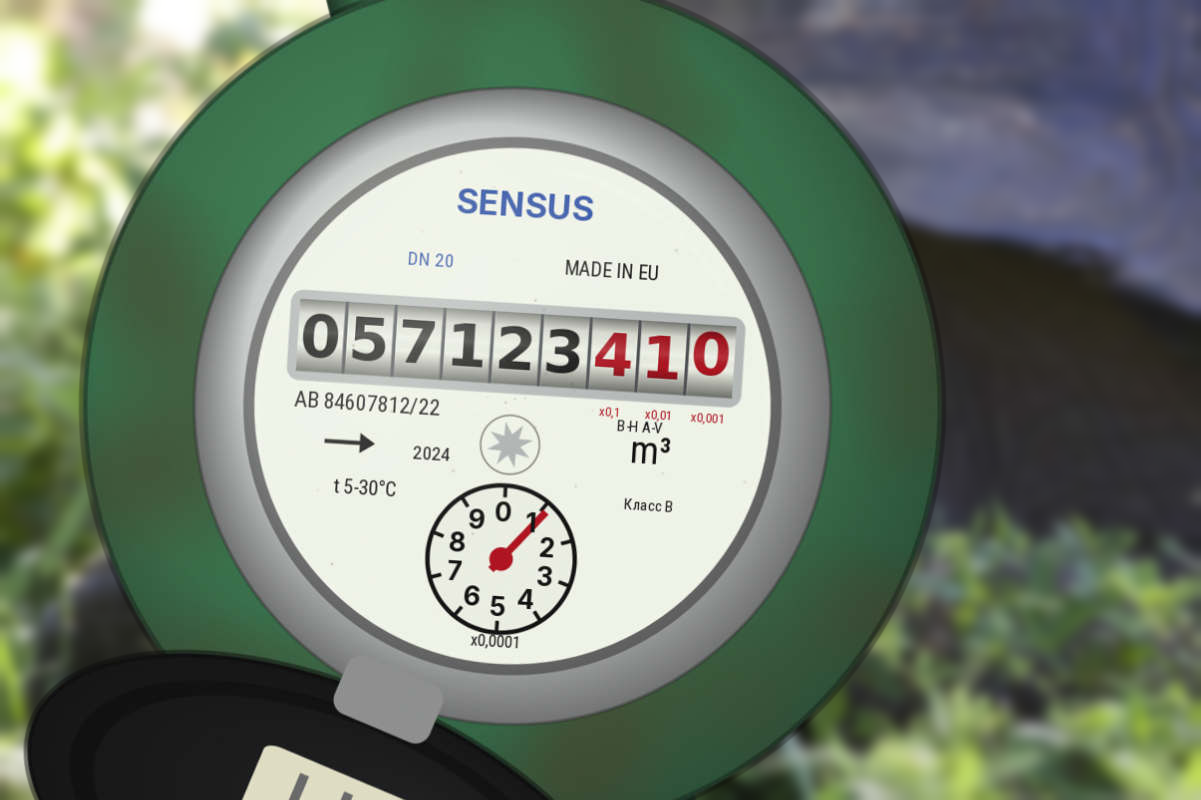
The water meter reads 57123.4101 m³
